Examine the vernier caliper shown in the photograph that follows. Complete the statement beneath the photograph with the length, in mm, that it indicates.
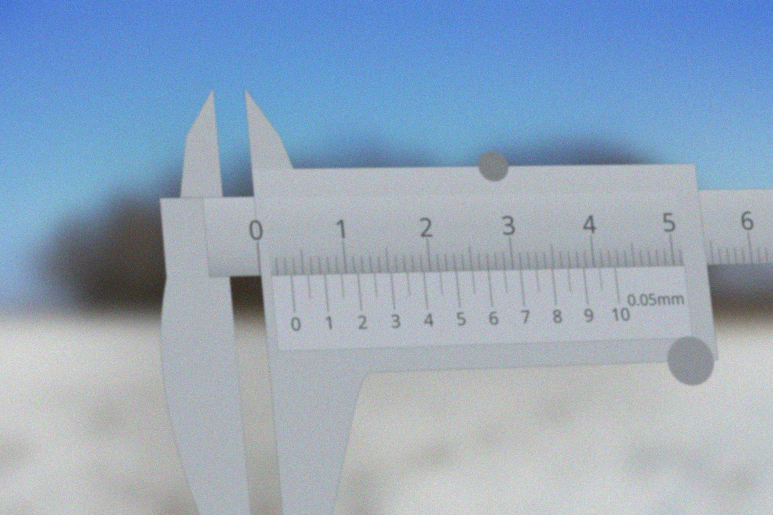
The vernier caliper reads 3.6 mm
